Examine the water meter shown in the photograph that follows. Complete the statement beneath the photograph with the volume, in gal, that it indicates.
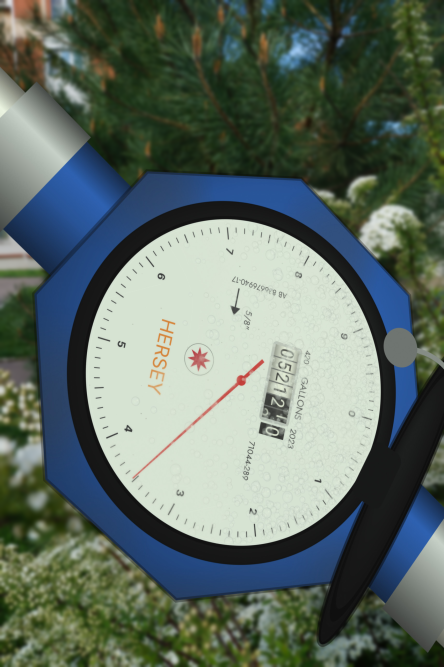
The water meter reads 521213.5 gal
